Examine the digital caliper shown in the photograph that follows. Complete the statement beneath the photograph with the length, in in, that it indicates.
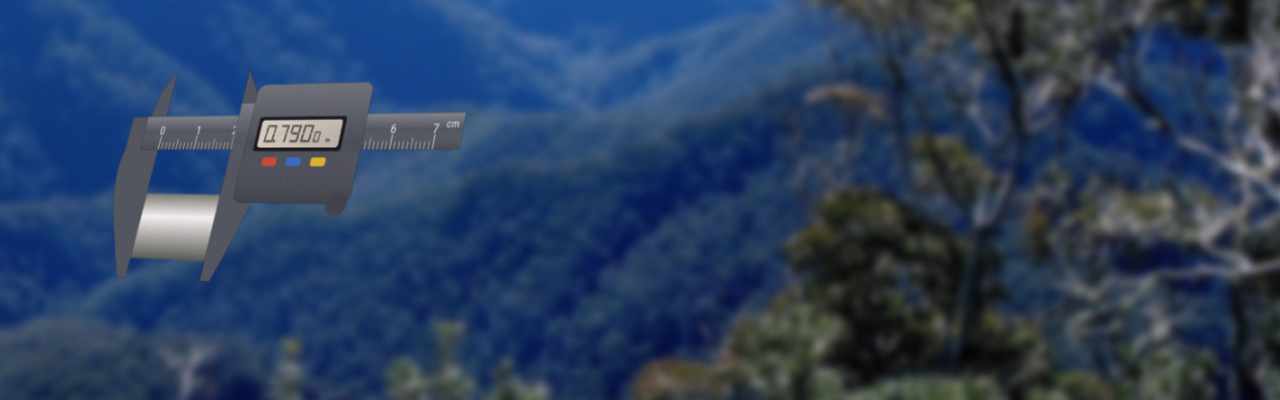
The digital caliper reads 0.7900 in
